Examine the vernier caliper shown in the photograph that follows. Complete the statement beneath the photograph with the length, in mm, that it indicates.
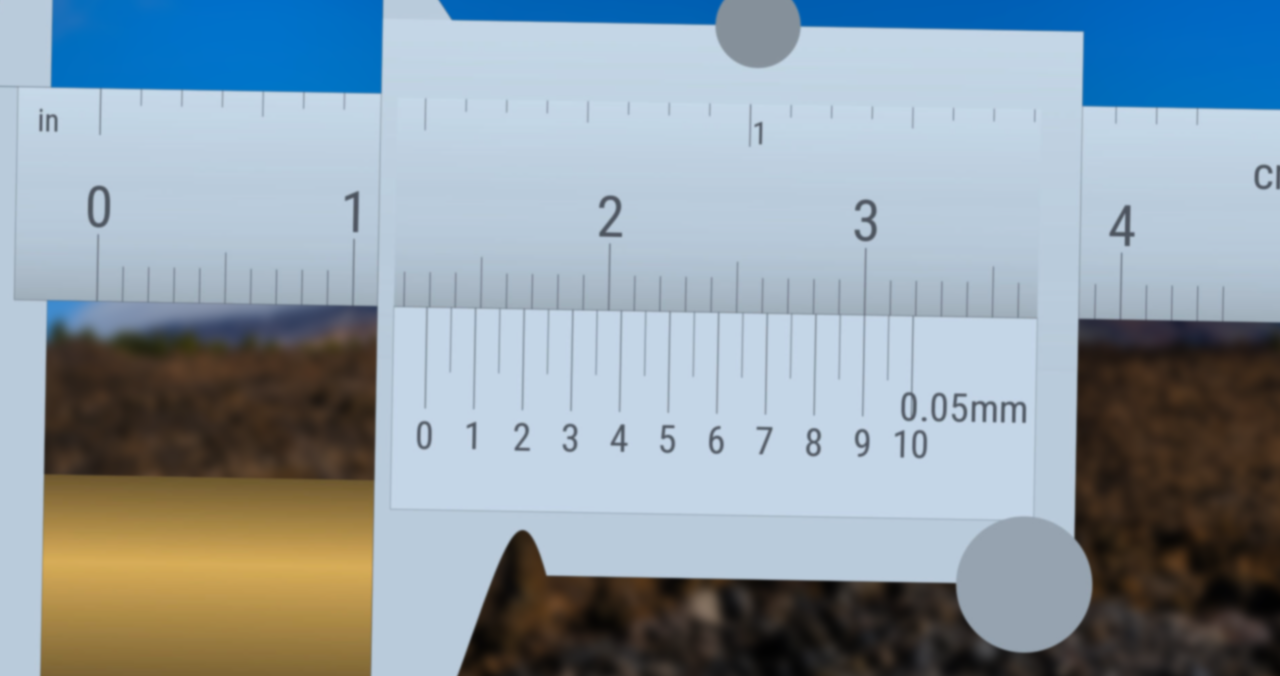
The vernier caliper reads 12.9 mm
